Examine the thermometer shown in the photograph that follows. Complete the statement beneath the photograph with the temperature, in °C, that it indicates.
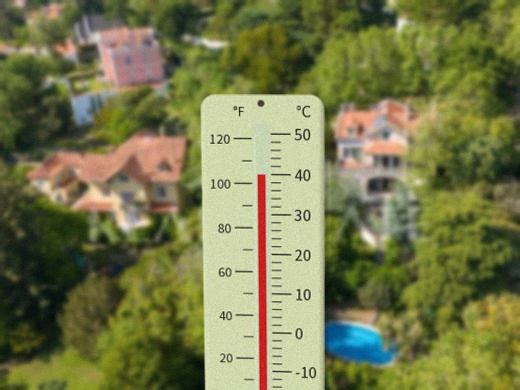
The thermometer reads 40 °C
